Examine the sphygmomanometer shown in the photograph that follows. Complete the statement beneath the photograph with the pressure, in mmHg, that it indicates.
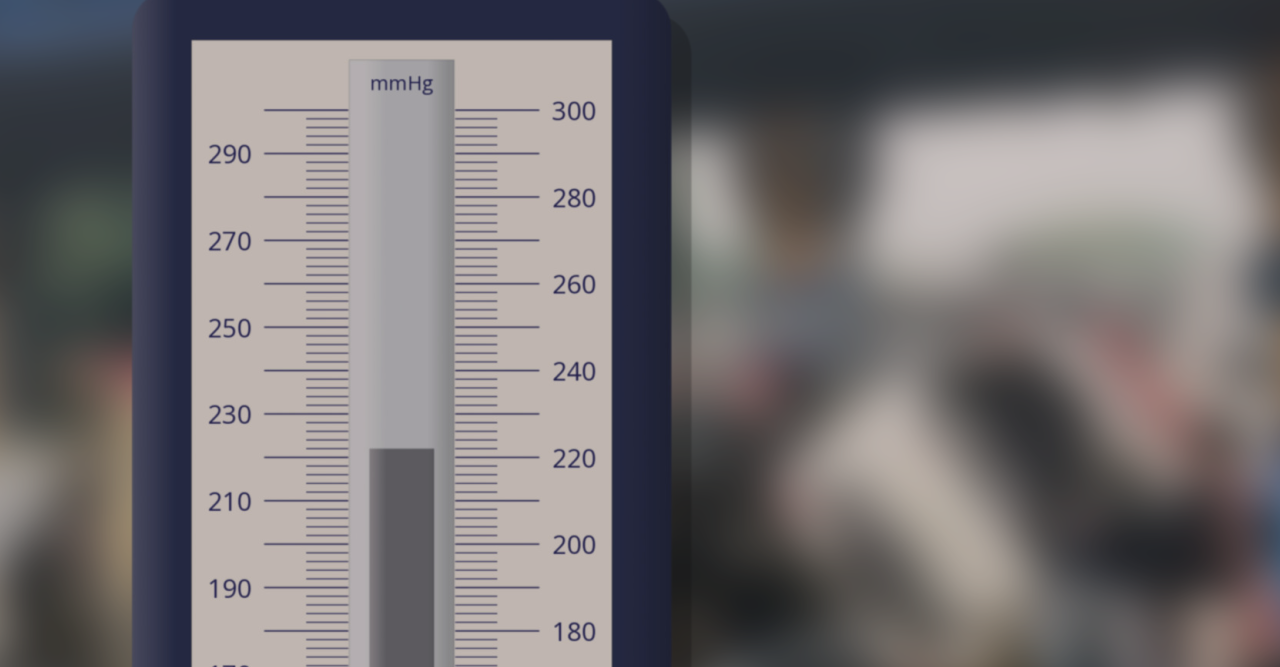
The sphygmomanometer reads 222 mmHg
